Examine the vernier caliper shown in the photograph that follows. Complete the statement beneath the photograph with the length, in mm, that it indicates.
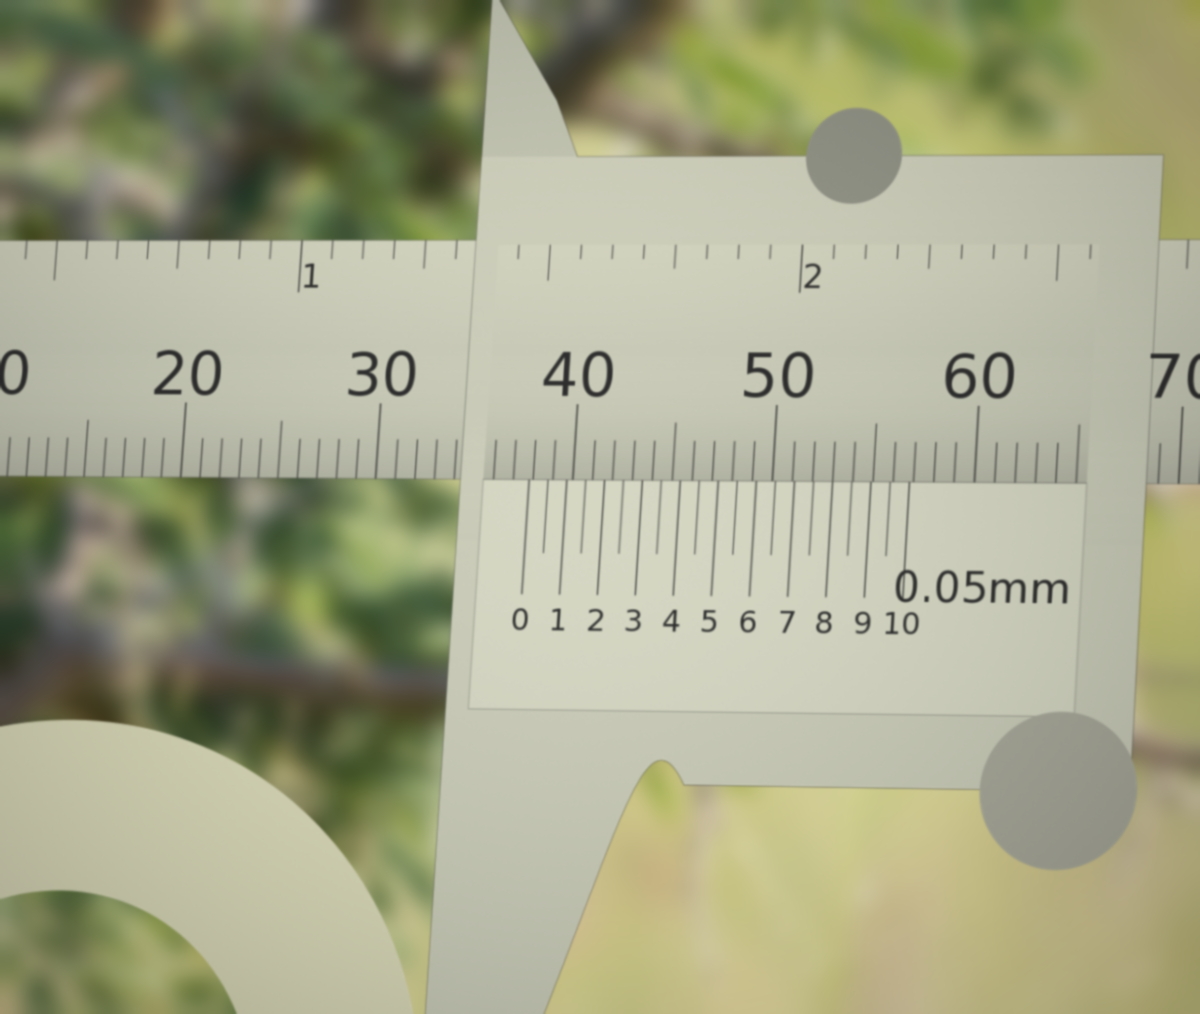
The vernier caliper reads 37.8 mm
